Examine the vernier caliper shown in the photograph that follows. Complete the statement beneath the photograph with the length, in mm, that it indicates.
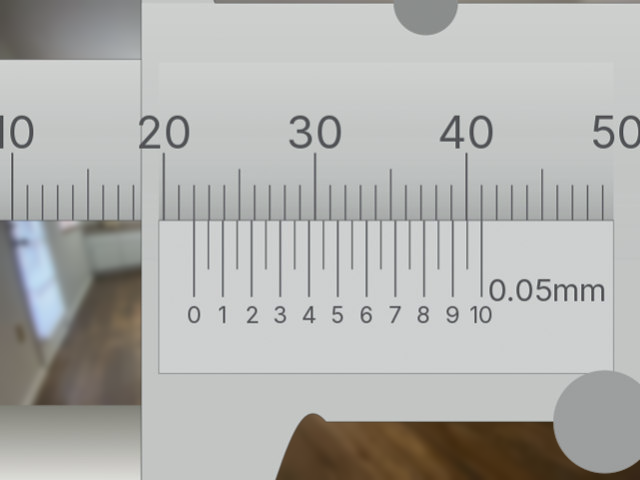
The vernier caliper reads 22.0 mm
